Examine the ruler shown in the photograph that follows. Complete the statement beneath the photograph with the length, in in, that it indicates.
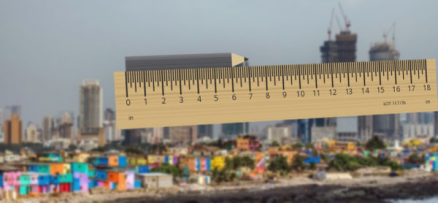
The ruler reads 7 in
